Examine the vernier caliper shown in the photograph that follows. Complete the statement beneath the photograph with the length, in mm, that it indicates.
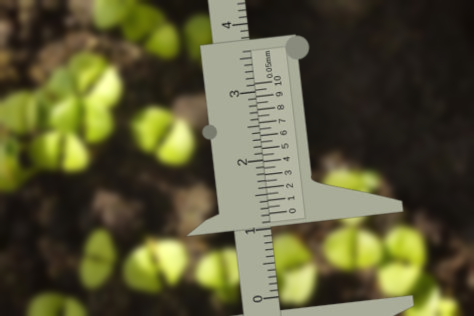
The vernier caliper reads 12.2 mm
